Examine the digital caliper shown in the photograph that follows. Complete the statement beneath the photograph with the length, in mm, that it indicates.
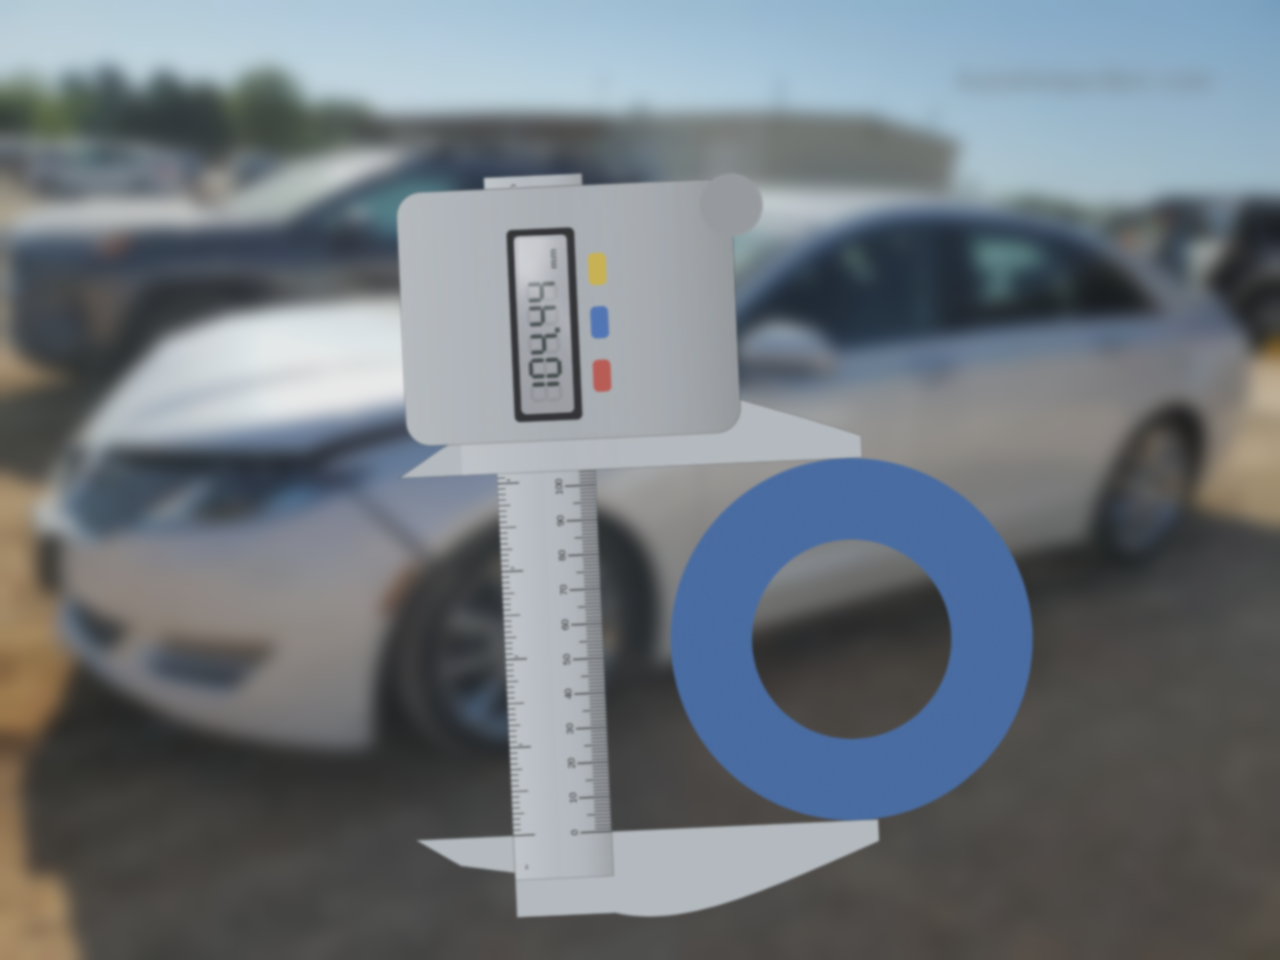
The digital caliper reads 104.44 mm
